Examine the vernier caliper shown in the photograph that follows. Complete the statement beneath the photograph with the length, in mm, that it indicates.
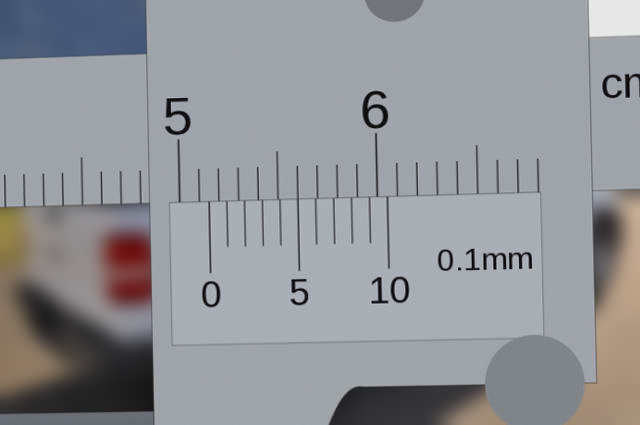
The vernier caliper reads 51.5 mm
